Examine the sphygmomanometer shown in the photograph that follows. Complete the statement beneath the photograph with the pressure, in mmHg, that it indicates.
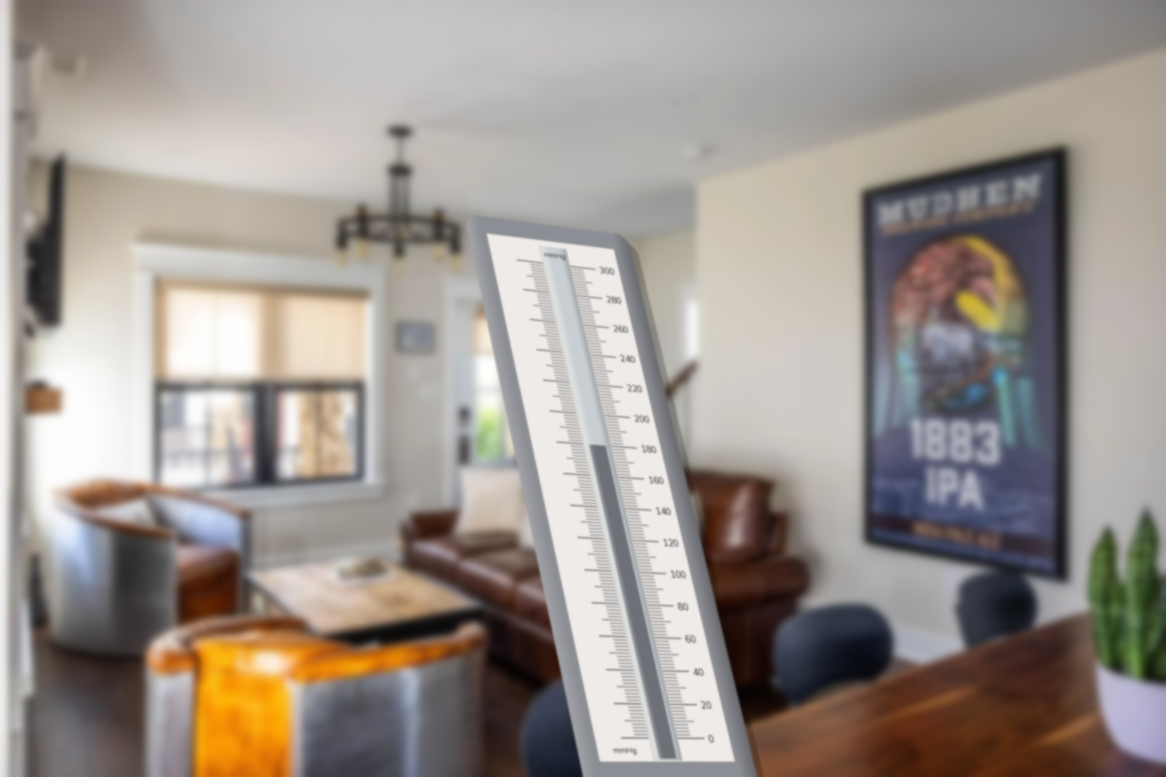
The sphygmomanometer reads 180 mmHg
